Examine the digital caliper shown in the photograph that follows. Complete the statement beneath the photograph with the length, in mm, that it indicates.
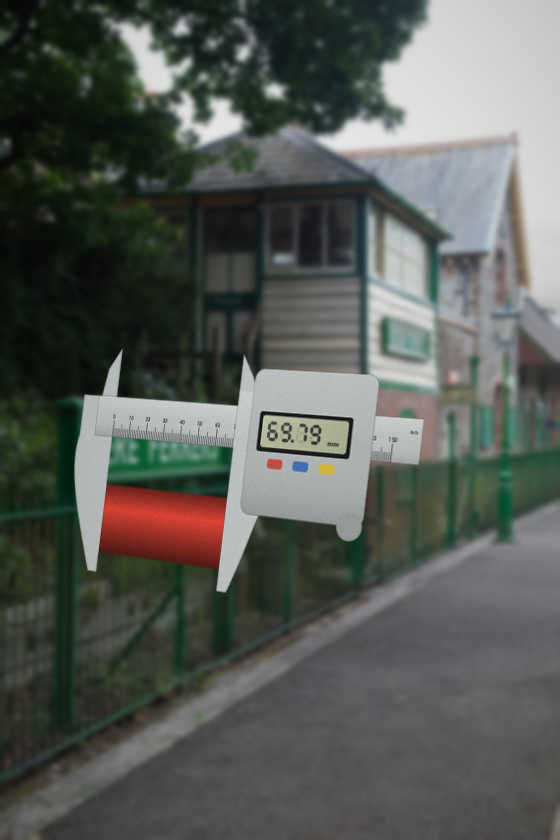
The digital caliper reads 69.79 mm
